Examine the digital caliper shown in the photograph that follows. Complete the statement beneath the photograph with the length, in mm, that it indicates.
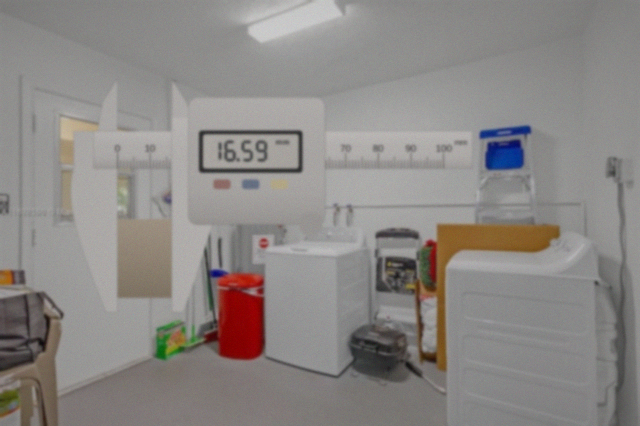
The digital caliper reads 16.59 mm
